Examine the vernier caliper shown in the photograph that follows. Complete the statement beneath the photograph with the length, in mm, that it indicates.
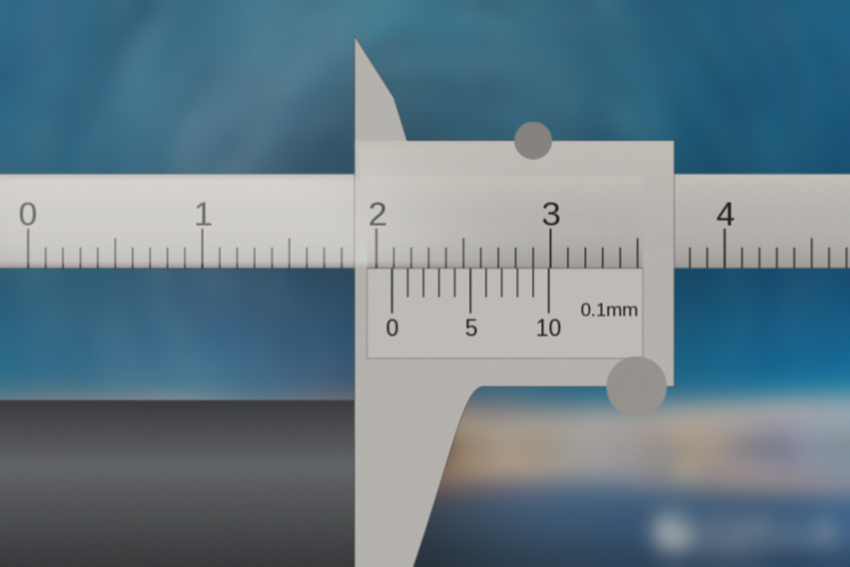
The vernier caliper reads 20.9 mm
